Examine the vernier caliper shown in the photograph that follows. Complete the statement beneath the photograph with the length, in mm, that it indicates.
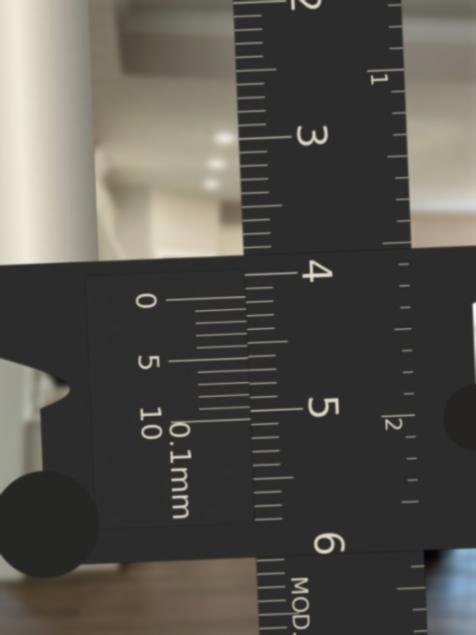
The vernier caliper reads 41.6 mm
